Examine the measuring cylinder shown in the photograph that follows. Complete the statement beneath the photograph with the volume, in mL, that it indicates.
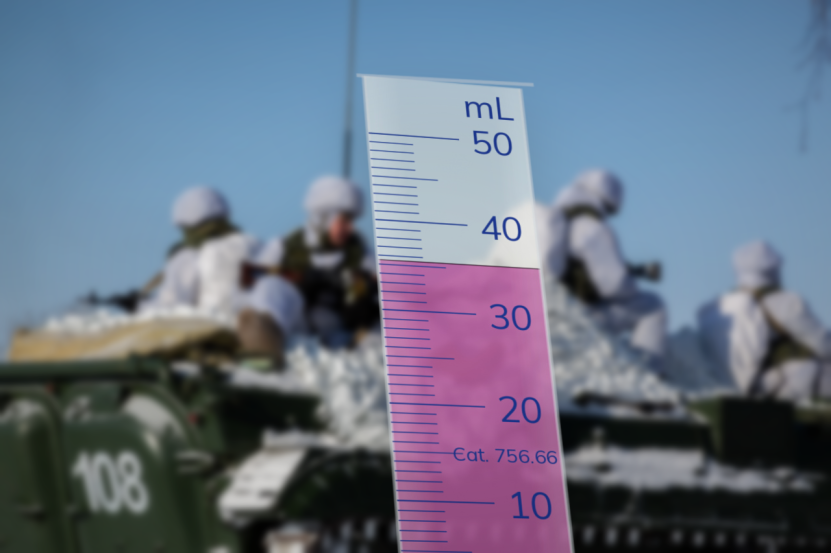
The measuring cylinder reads 35.5 mL
